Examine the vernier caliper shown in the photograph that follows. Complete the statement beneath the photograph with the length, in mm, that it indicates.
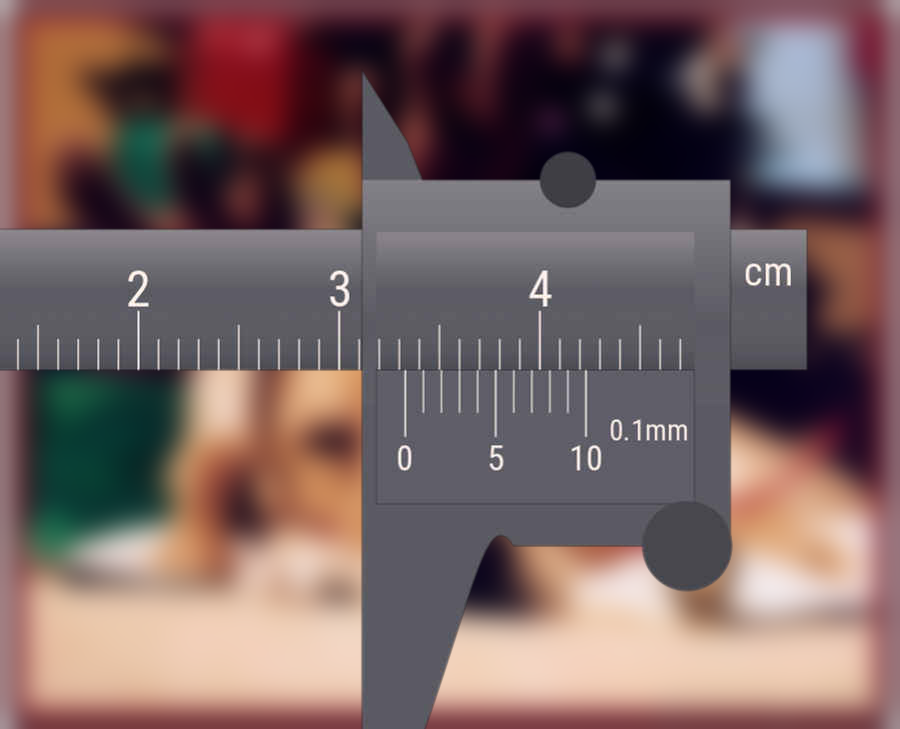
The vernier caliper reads 33.3 mm
